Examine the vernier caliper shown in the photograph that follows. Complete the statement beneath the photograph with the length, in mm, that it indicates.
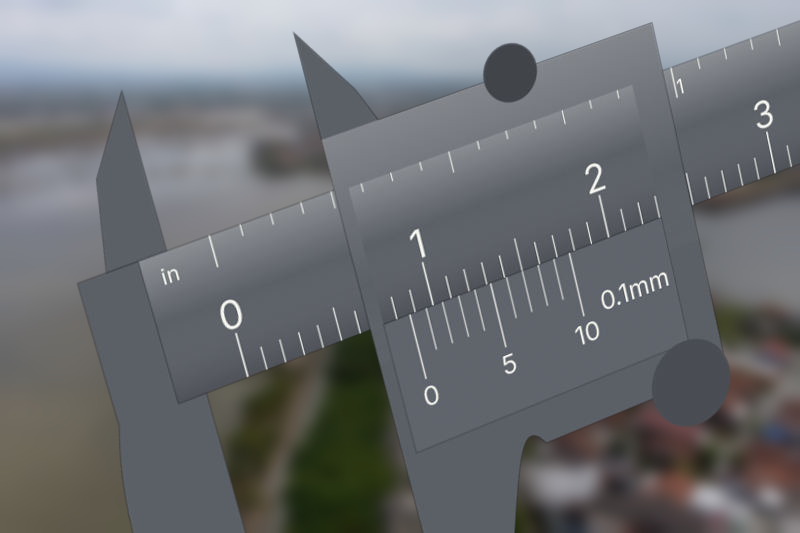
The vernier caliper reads 8.7 mm
